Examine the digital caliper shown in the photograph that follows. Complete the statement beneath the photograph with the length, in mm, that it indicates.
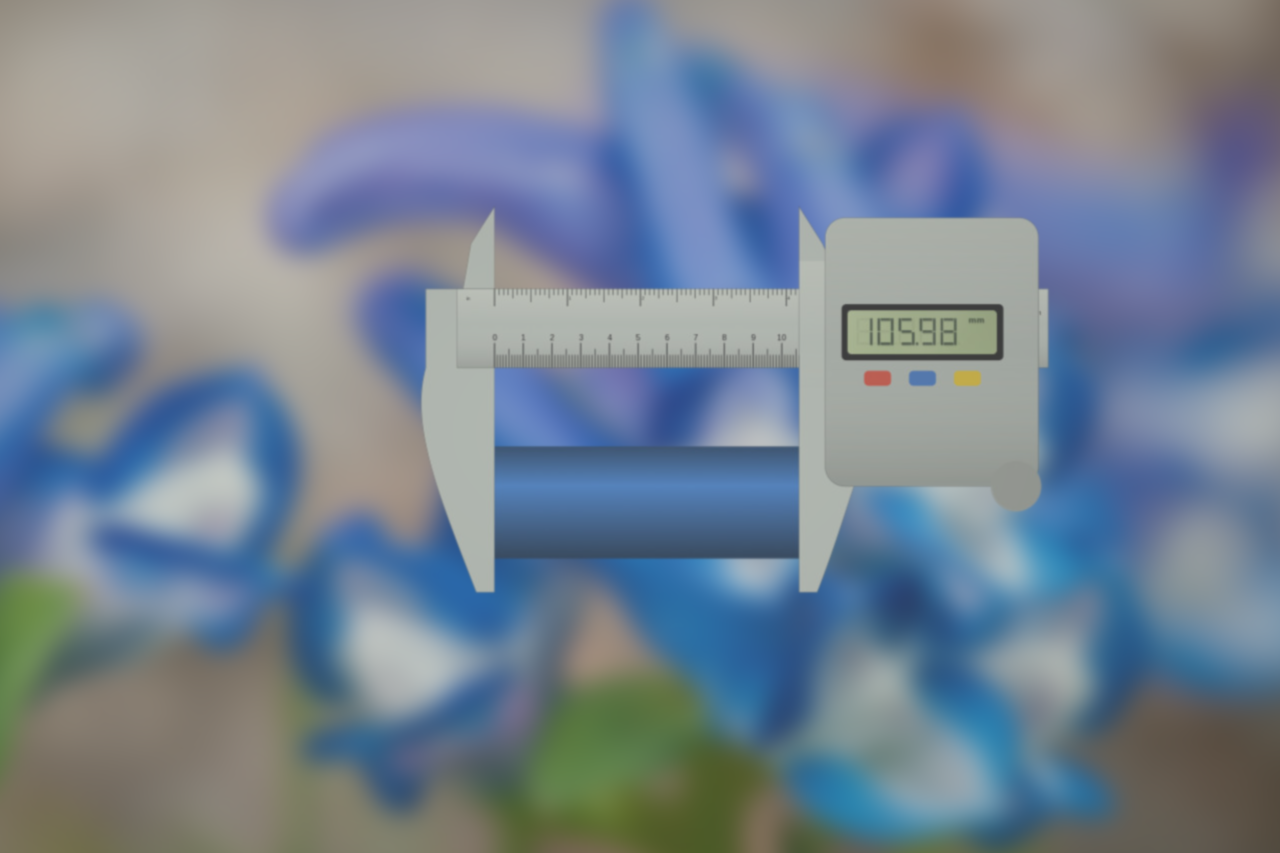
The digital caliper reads 105.98 mm
